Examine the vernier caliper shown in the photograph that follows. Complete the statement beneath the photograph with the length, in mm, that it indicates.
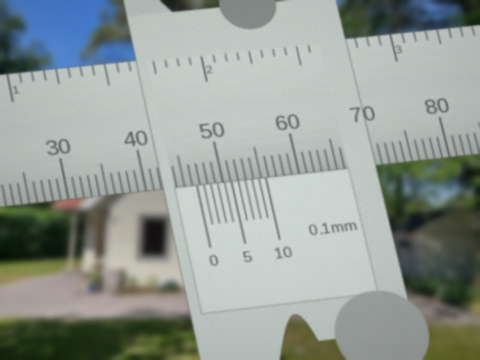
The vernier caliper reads 46.6 mm
